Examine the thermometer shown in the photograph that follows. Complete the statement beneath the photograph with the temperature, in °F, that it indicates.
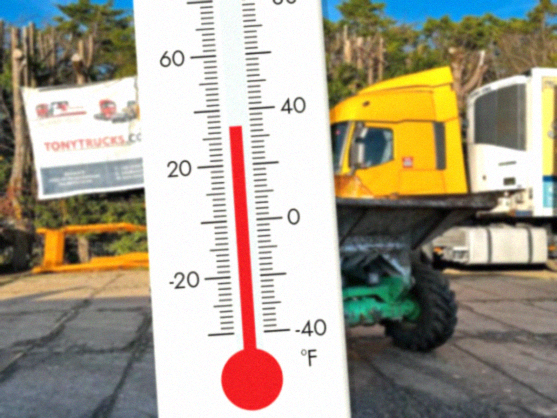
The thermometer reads 34 °F
